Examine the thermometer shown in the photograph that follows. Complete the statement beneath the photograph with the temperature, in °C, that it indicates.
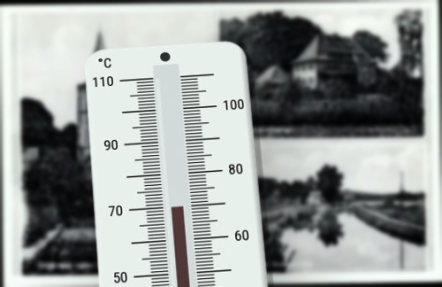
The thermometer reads 70 °C
